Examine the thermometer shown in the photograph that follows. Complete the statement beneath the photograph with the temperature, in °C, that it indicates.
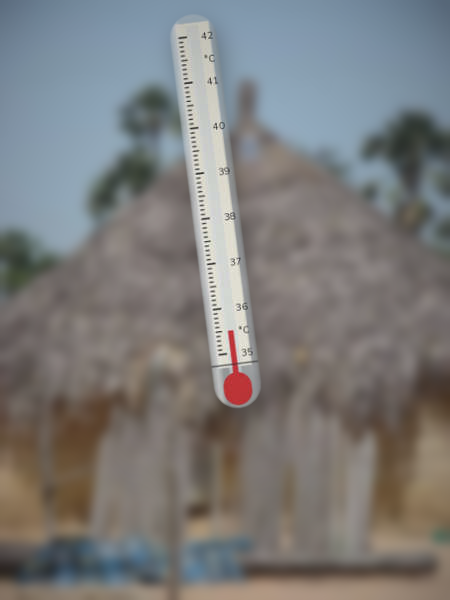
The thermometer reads 35.5 °C
